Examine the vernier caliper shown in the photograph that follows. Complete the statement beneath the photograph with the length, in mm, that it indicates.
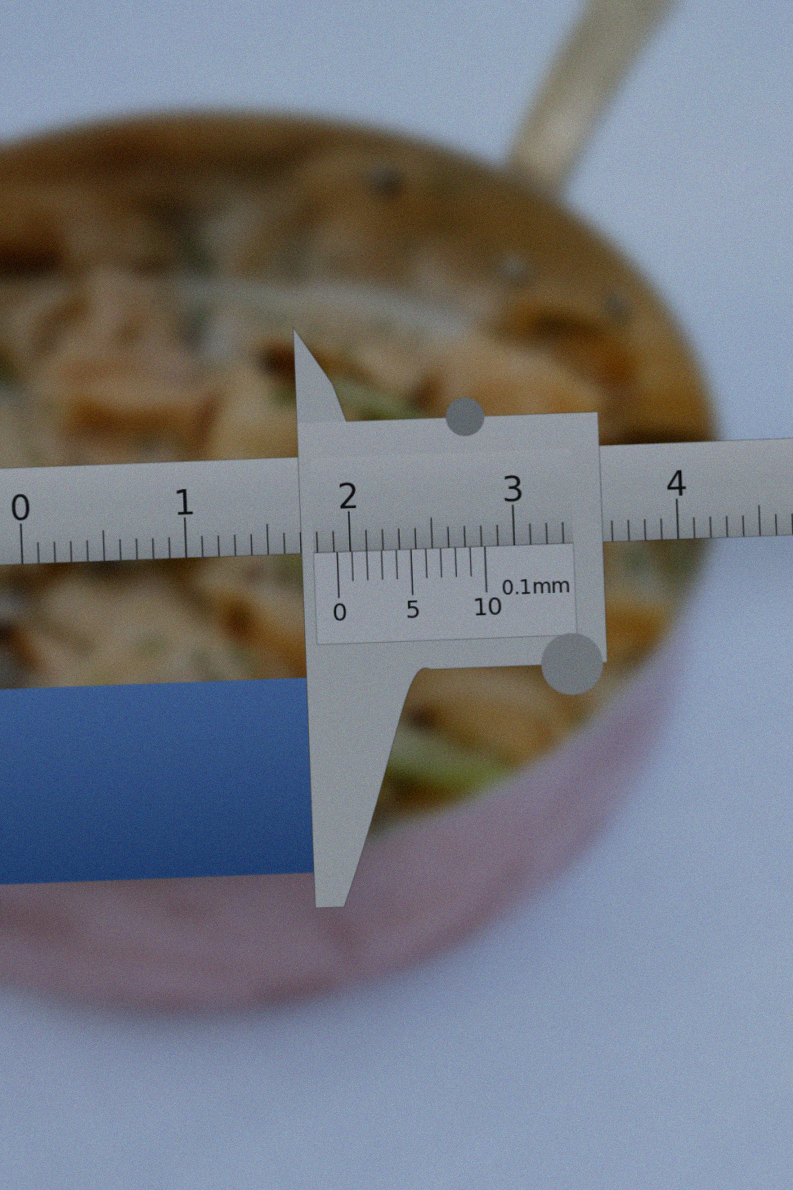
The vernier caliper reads 19.2 mm
